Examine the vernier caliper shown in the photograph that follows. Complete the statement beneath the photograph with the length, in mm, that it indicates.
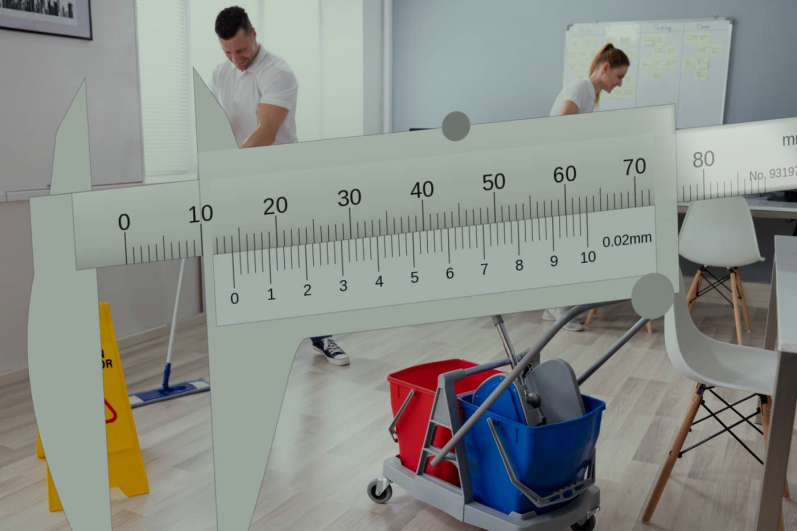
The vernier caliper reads 14.0 mm
